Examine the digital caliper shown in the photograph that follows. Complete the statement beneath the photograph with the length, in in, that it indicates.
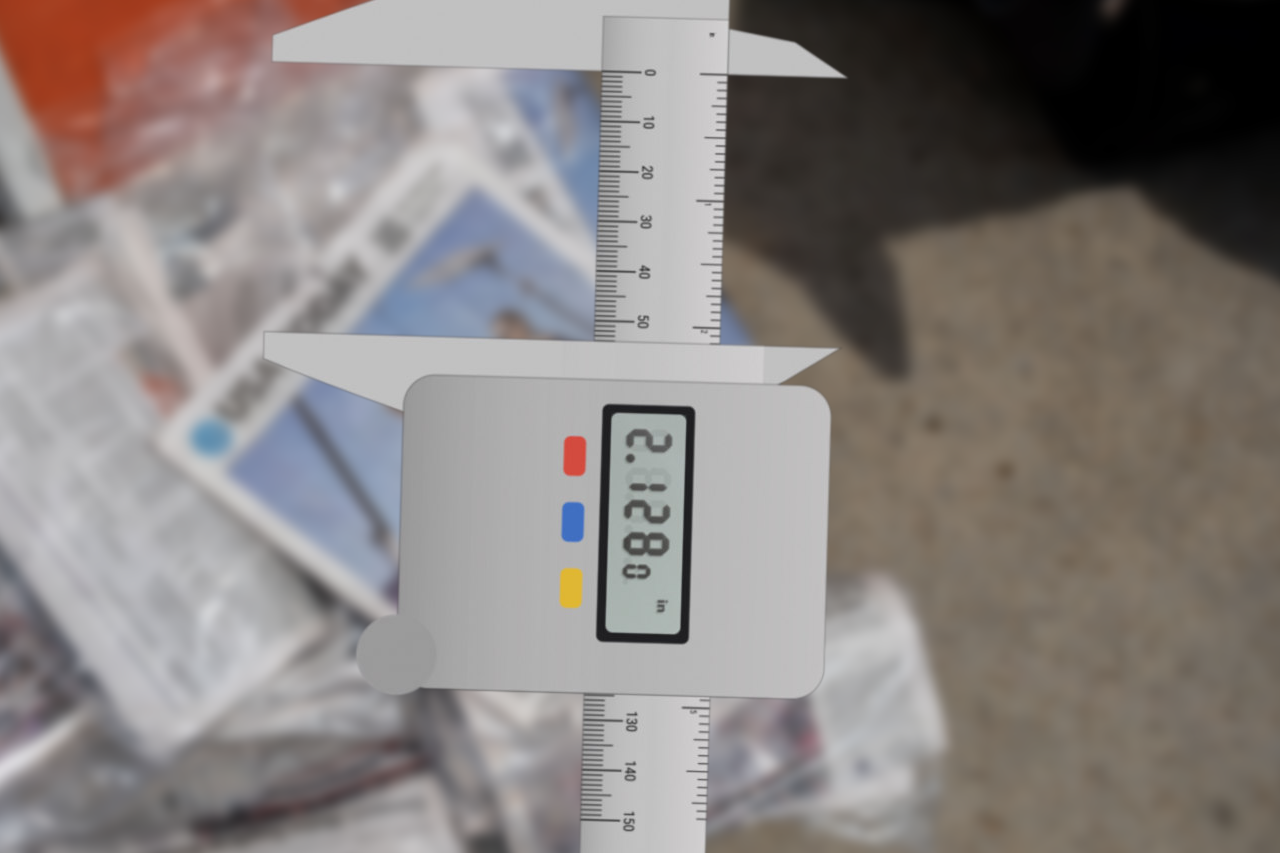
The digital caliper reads 2.1280 in
